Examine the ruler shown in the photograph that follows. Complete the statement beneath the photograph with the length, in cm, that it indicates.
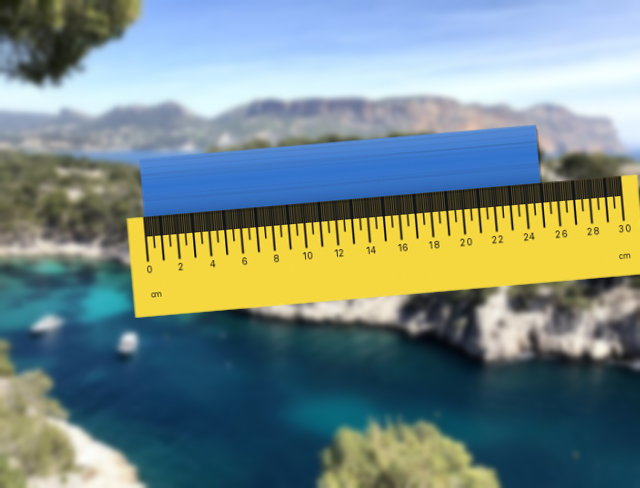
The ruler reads 25 cm
